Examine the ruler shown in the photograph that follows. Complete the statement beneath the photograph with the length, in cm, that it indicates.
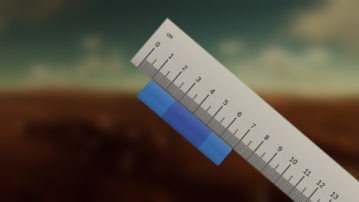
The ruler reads 6 cm
